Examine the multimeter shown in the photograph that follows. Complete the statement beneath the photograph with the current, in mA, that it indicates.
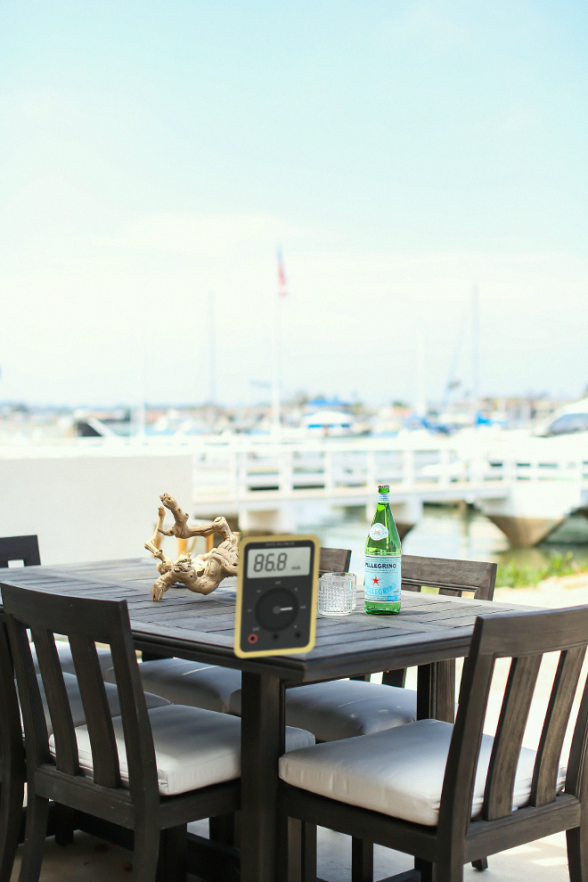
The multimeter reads 86.8 mA
